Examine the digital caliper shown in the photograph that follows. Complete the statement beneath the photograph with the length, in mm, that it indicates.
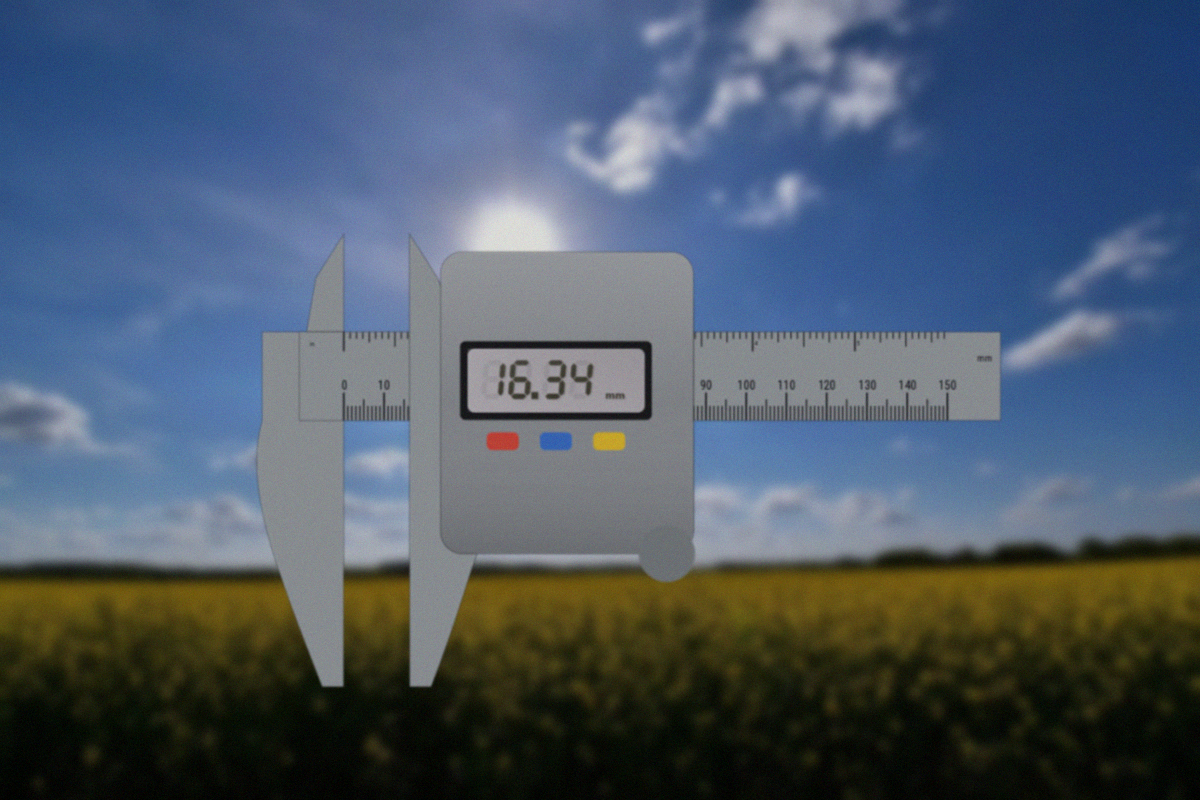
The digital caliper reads 16.34 mm
